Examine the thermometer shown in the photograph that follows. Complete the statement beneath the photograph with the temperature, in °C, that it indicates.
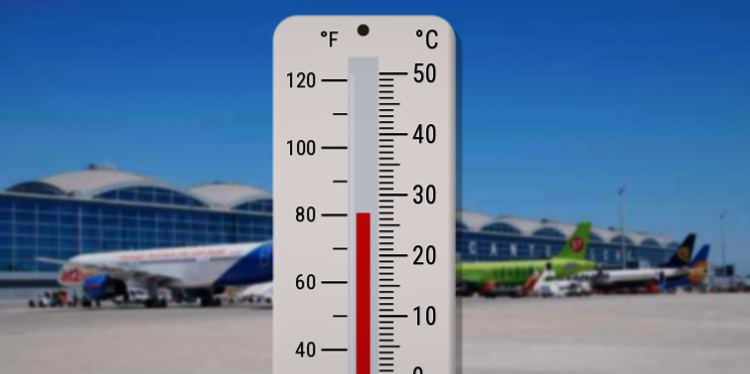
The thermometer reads 27 °C
